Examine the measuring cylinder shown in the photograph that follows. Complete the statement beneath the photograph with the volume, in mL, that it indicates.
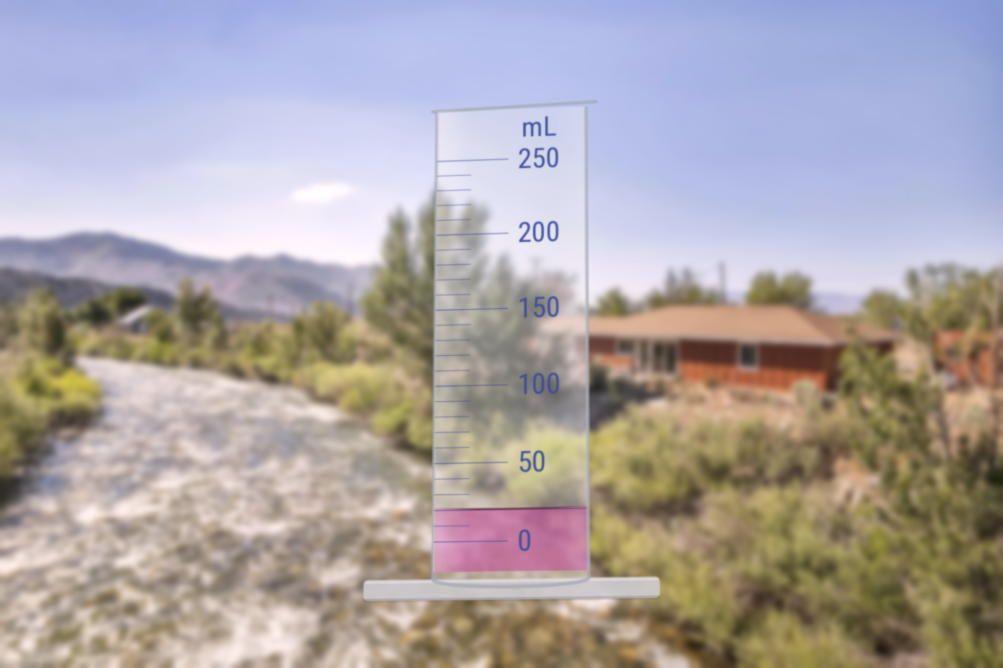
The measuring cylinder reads 20 mL
